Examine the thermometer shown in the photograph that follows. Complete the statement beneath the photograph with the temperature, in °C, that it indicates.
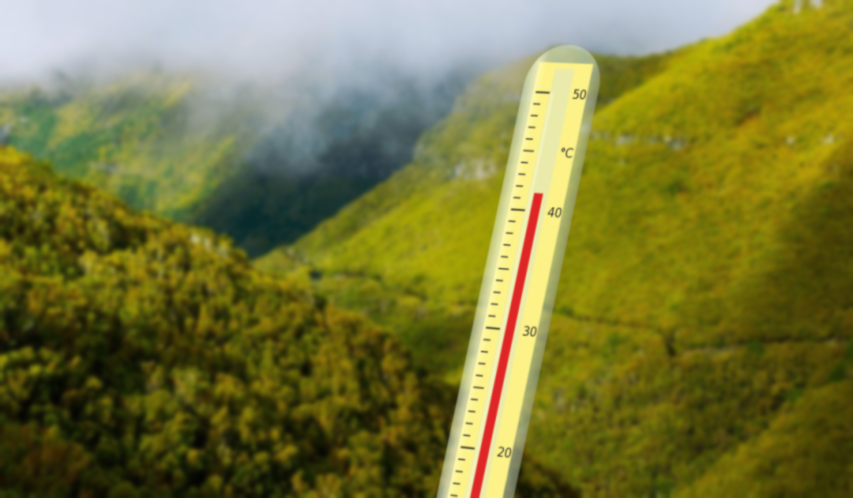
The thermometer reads 41.5 °C
